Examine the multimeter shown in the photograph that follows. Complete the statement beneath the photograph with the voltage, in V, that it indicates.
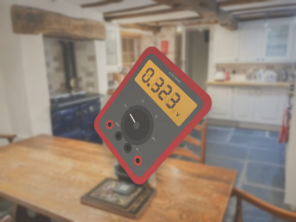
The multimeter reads 0.323 V
